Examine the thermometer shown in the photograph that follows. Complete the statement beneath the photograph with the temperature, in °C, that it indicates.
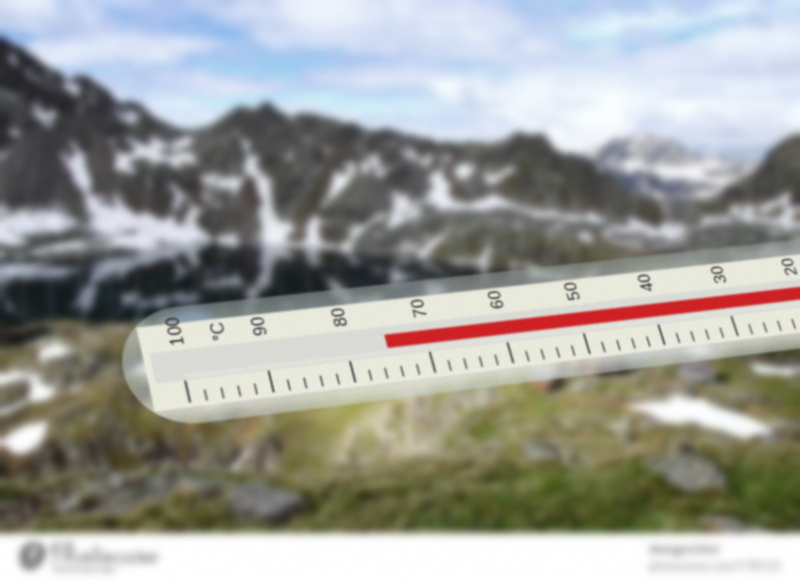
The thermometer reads 75 °C
